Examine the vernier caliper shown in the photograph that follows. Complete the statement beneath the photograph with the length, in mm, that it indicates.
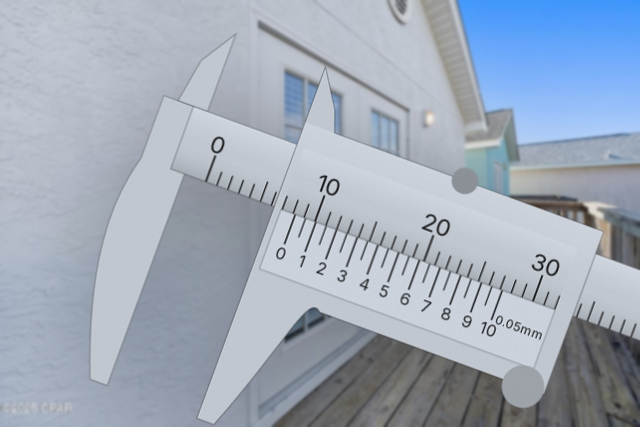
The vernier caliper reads 8.2 mm
